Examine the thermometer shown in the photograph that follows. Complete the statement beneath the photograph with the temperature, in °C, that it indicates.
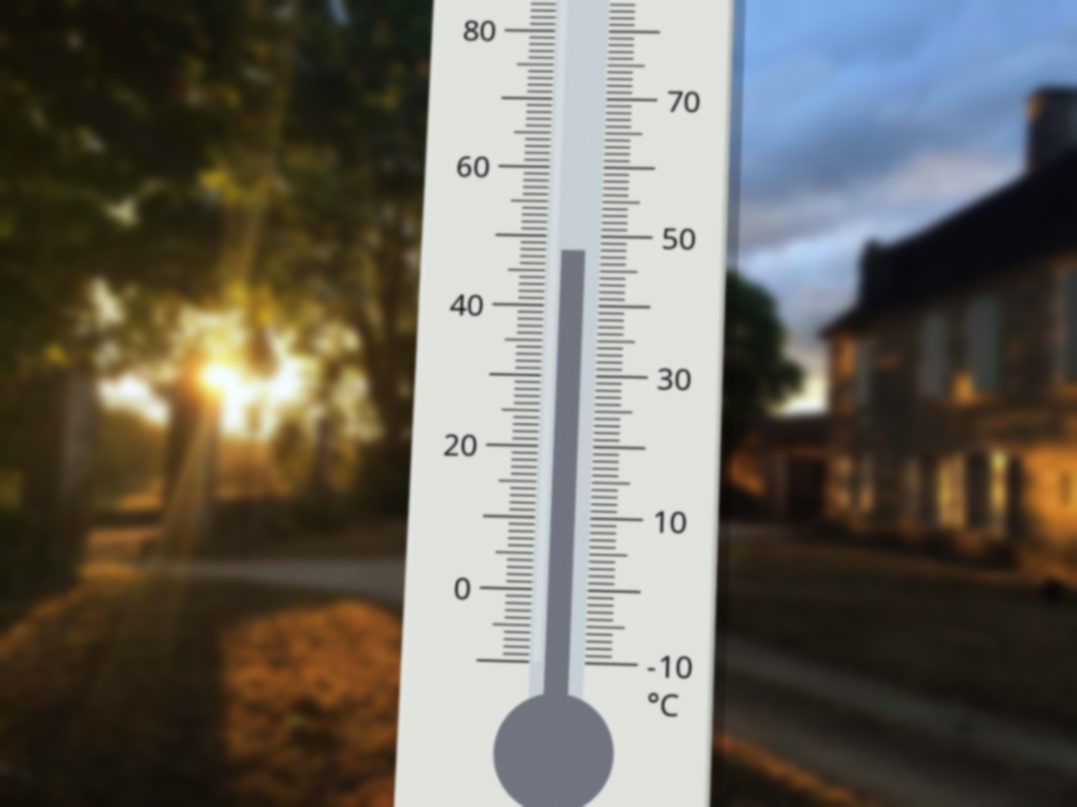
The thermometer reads 48 °C
